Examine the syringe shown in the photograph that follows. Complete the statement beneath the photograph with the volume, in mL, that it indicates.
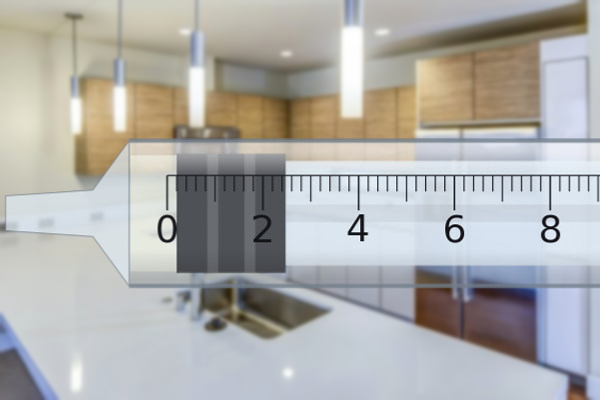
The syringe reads 0.2 mL
